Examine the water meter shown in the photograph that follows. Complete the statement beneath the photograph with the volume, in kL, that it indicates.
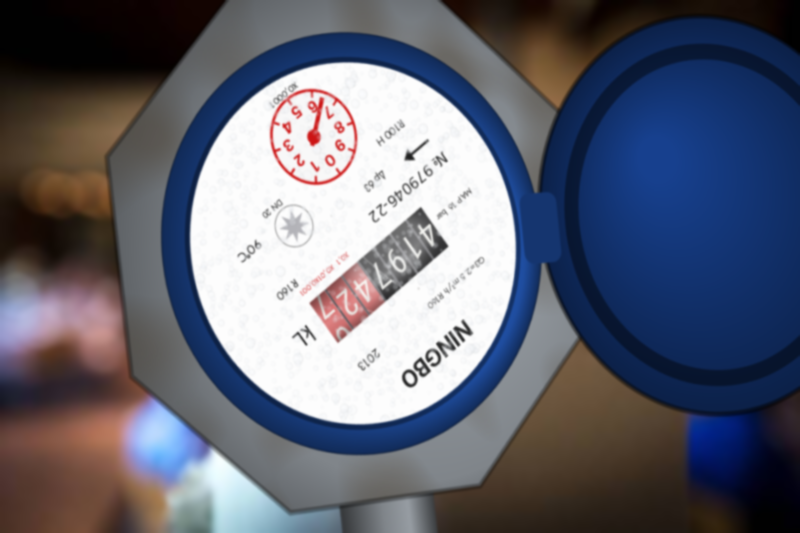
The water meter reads 4197.4266 kL
